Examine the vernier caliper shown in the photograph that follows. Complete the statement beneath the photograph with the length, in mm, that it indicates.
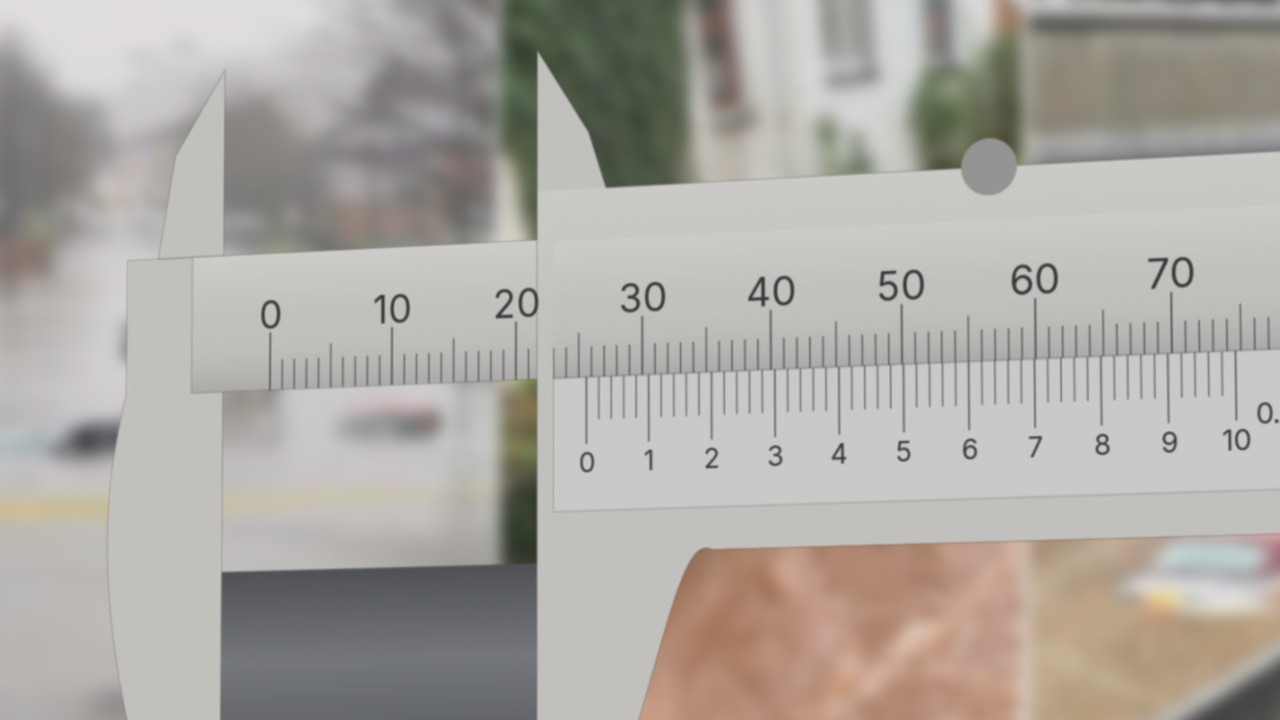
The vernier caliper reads 25.6 mm
